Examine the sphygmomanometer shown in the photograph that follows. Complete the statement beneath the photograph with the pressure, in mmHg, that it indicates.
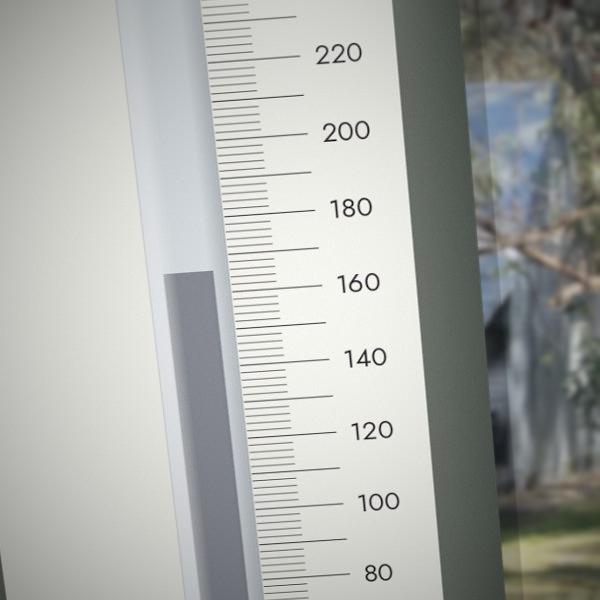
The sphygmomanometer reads 166 mmHg
